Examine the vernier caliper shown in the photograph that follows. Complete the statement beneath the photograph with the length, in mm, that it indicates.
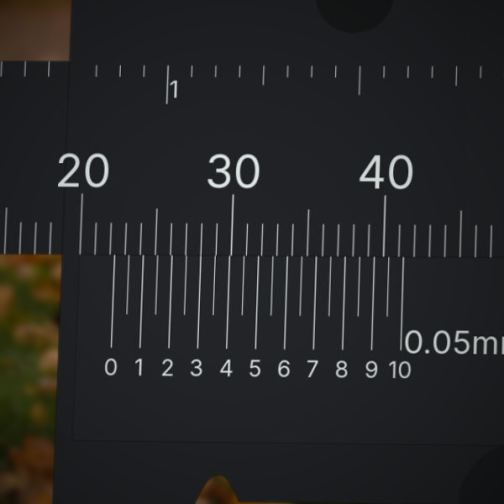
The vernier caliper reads 22.3 mm
